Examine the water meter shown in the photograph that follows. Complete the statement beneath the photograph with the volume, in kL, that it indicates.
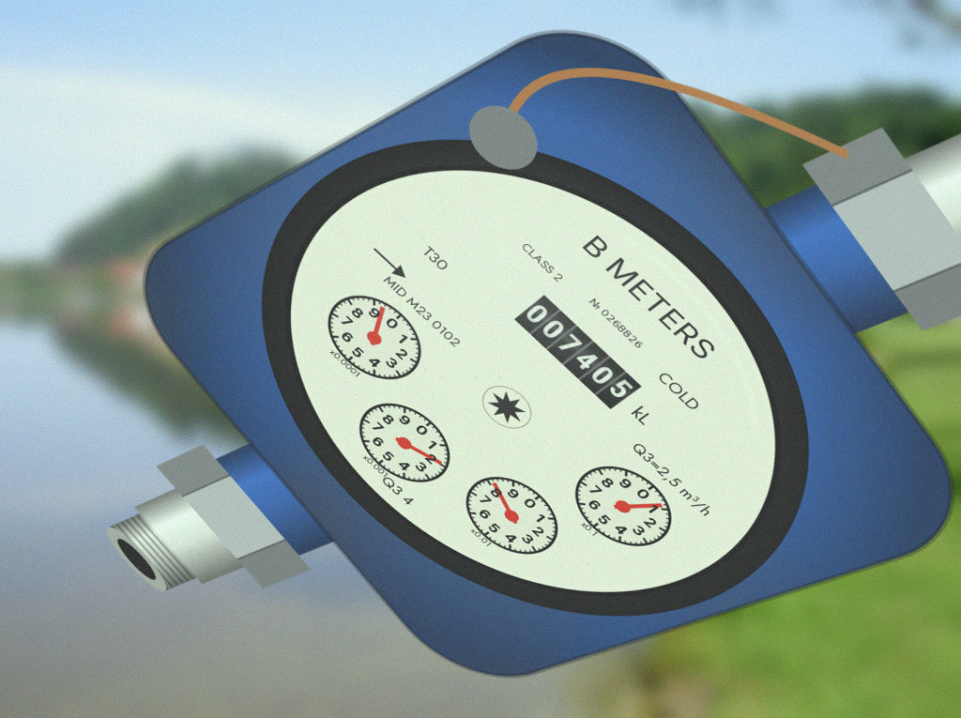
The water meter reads 7405.0819 kL
